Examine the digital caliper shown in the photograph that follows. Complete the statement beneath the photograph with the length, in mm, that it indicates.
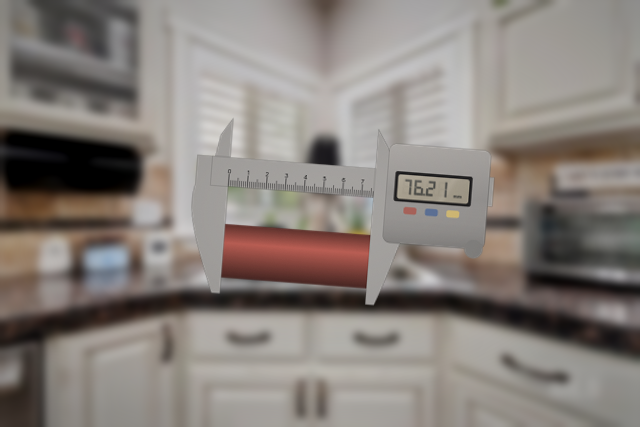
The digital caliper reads 76.21 mm
